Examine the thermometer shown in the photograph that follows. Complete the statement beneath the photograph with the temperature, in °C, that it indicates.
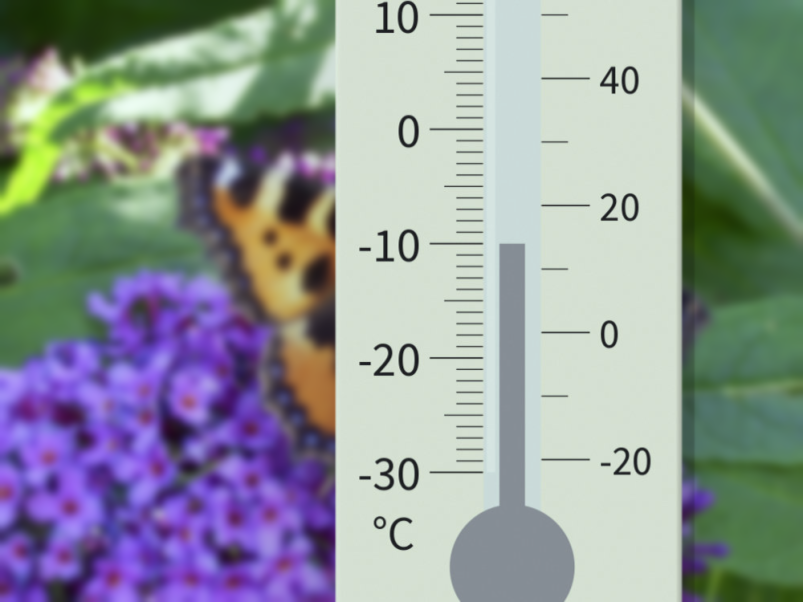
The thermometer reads -10 °C
